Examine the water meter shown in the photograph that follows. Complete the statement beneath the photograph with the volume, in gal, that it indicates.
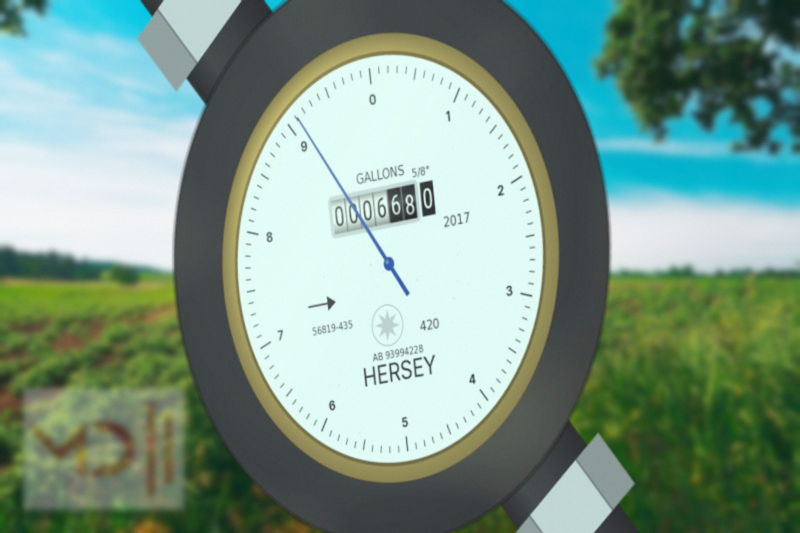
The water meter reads 6679.1 gal
